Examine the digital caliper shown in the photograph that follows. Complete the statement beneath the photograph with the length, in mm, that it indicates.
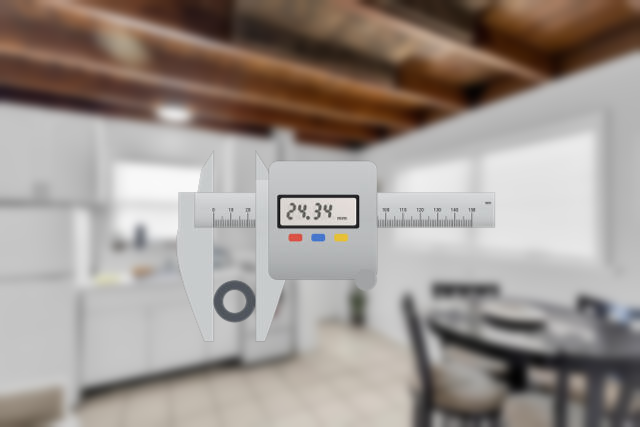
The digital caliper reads 24.34 mm
